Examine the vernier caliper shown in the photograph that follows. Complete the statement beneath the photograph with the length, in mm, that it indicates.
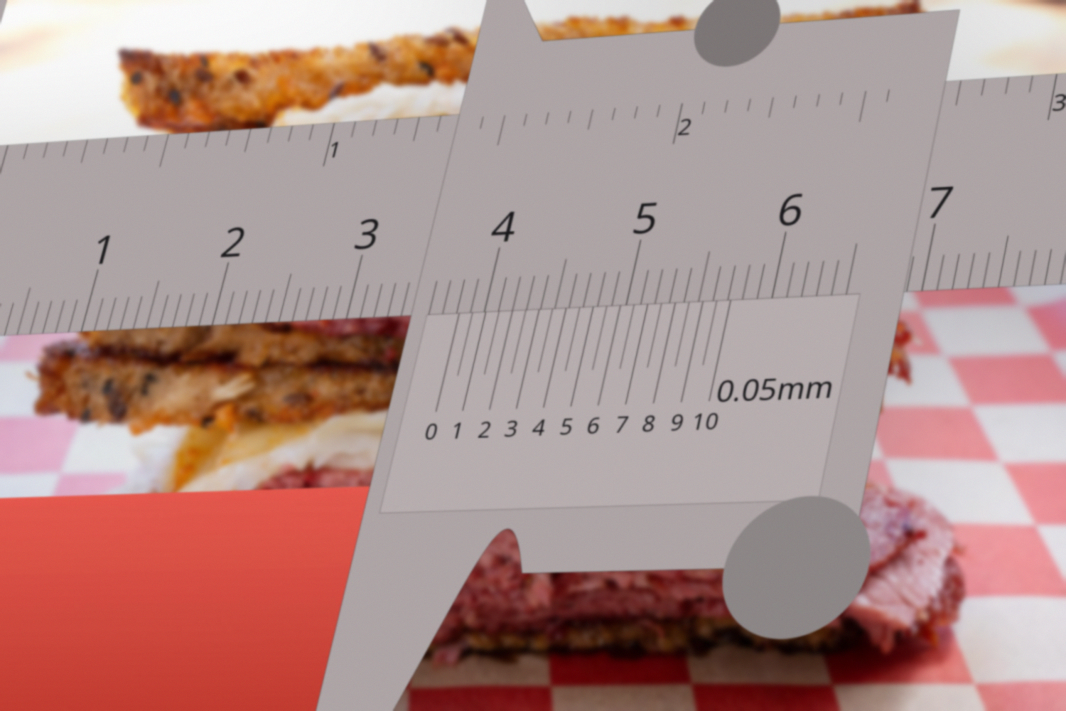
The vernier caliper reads 38.2 mm
